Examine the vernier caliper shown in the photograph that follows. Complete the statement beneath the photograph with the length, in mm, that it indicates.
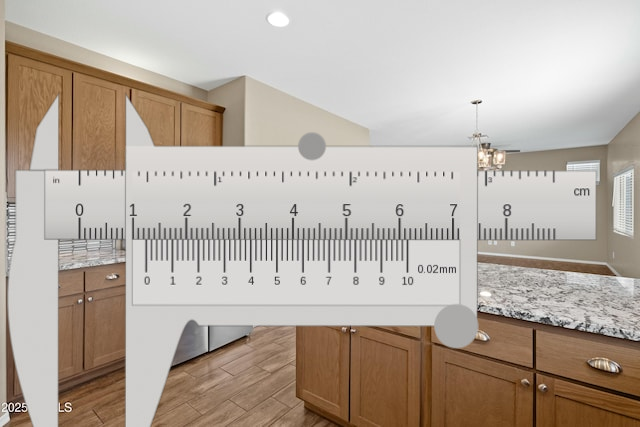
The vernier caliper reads 12.5 mm
